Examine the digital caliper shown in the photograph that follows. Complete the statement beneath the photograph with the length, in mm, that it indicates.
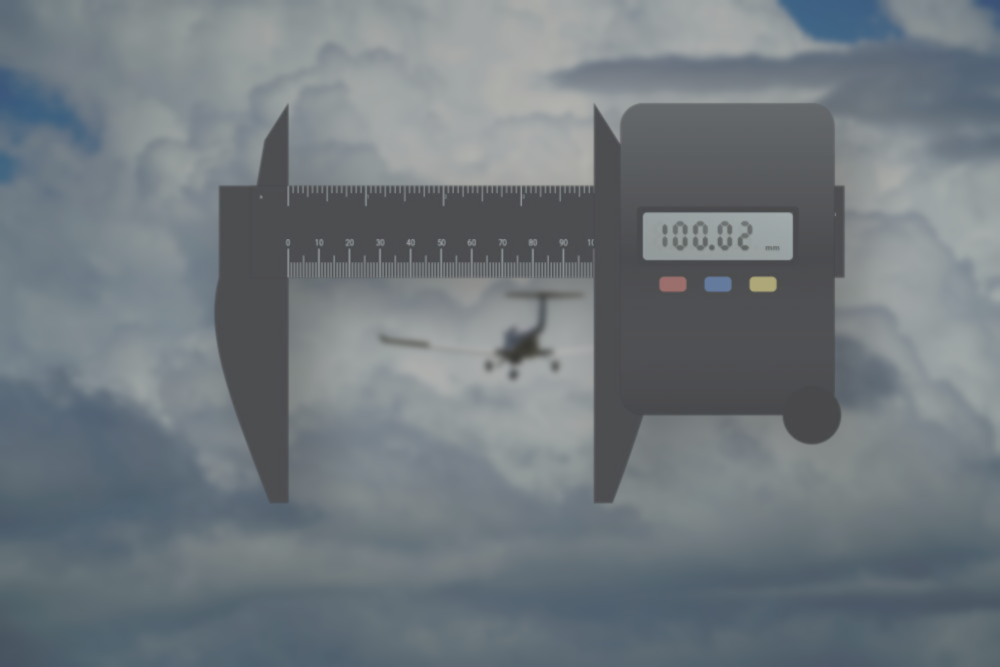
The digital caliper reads 100.02 mm
